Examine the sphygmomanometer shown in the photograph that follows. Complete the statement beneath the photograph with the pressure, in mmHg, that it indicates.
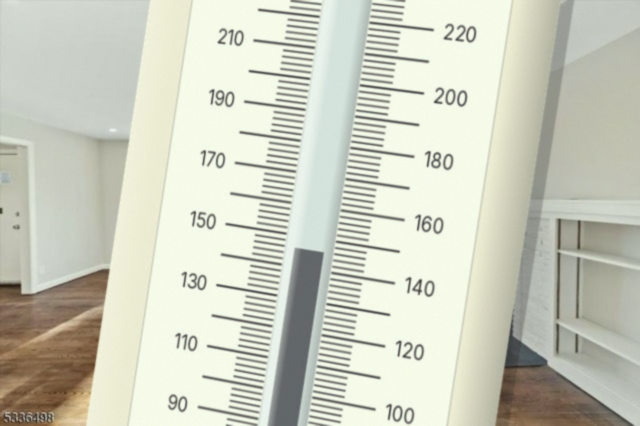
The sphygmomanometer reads 146 mmHg
